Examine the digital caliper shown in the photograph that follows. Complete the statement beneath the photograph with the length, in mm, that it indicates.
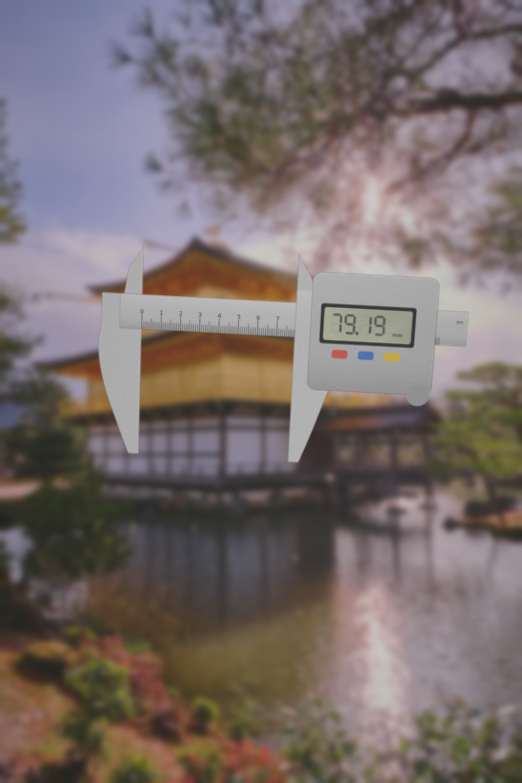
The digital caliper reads 79.19 mm
